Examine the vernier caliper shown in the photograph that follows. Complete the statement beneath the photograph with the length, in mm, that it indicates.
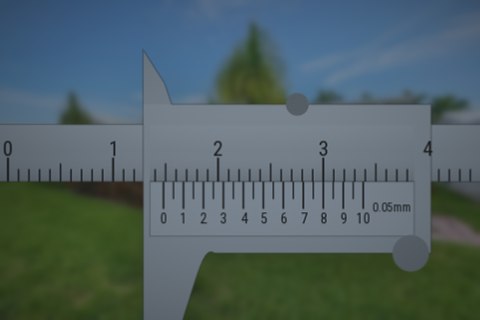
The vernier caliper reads 14.8 mm
